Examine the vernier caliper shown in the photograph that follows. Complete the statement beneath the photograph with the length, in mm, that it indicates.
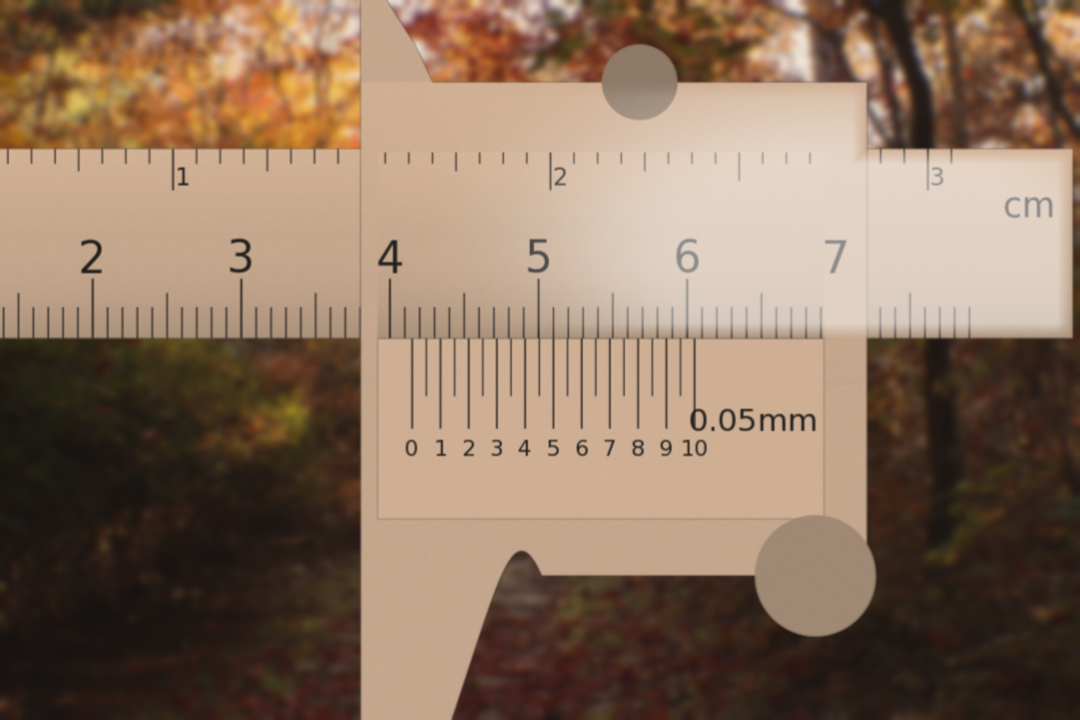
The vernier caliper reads 41.5 mm
